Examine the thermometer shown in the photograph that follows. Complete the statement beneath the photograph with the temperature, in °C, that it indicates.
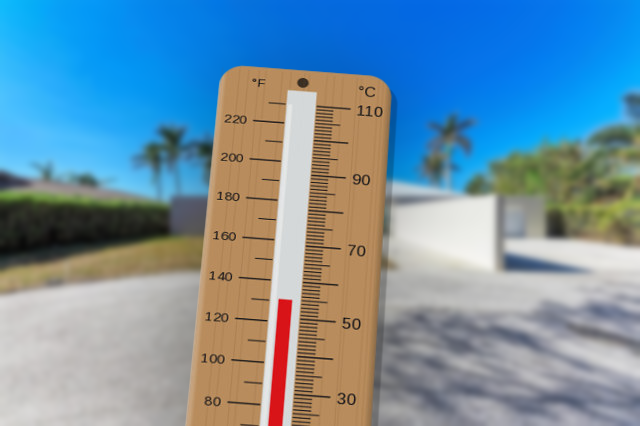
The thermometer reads 55 °C
